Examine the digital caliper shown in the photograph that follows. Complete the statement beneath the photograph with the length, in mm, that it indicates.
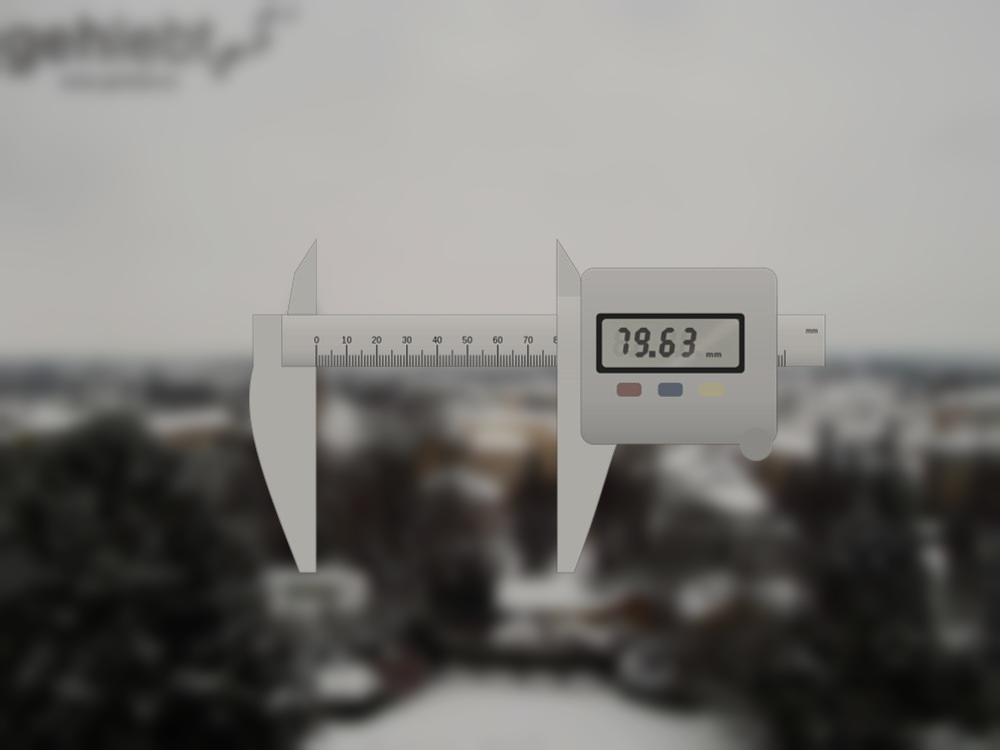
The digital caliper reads 79.63 mm
